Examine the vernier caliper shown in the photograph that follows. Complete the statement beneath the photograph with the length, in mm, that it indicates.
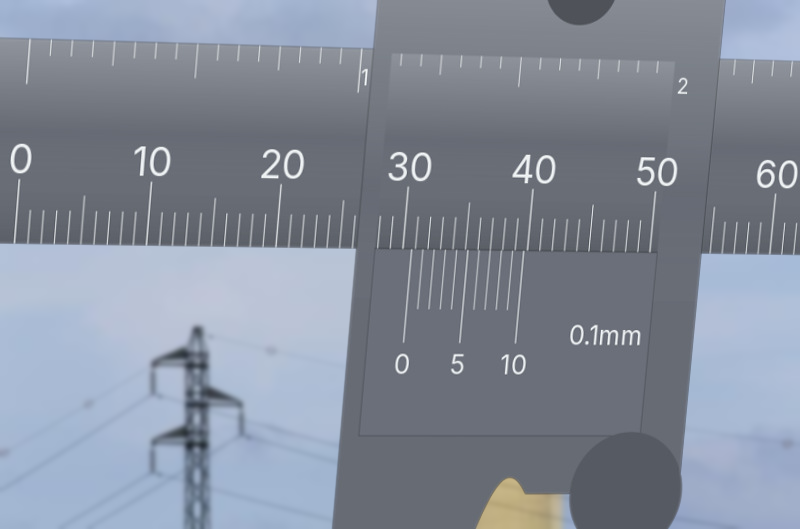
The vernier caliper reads 30.7 mm
